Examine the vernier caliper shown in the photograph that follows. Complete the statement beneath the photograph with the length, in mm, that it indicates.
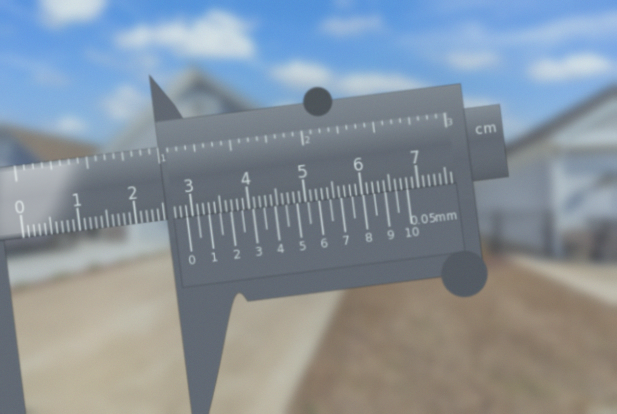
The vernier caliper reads 29.0 mm
